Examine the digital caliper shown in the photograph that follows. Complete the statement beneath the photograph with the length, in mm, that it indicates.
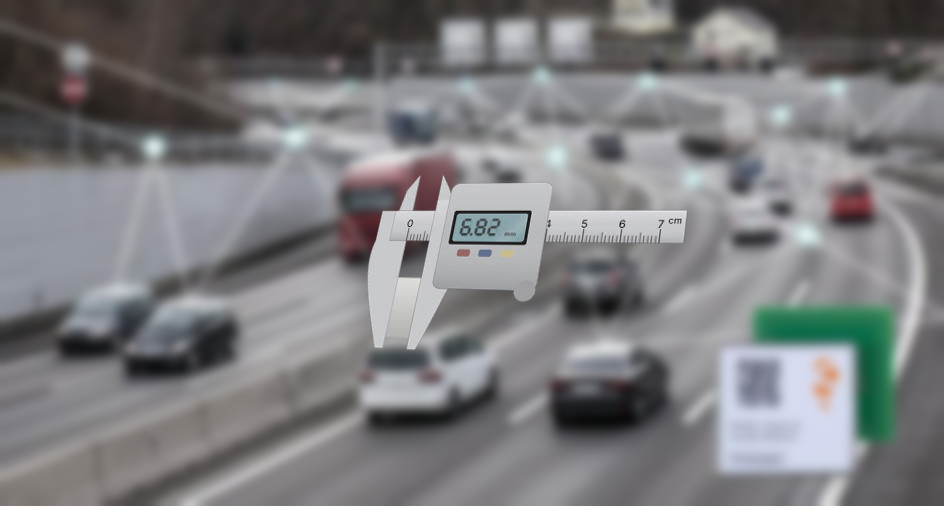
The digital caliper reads 6.82 mm
